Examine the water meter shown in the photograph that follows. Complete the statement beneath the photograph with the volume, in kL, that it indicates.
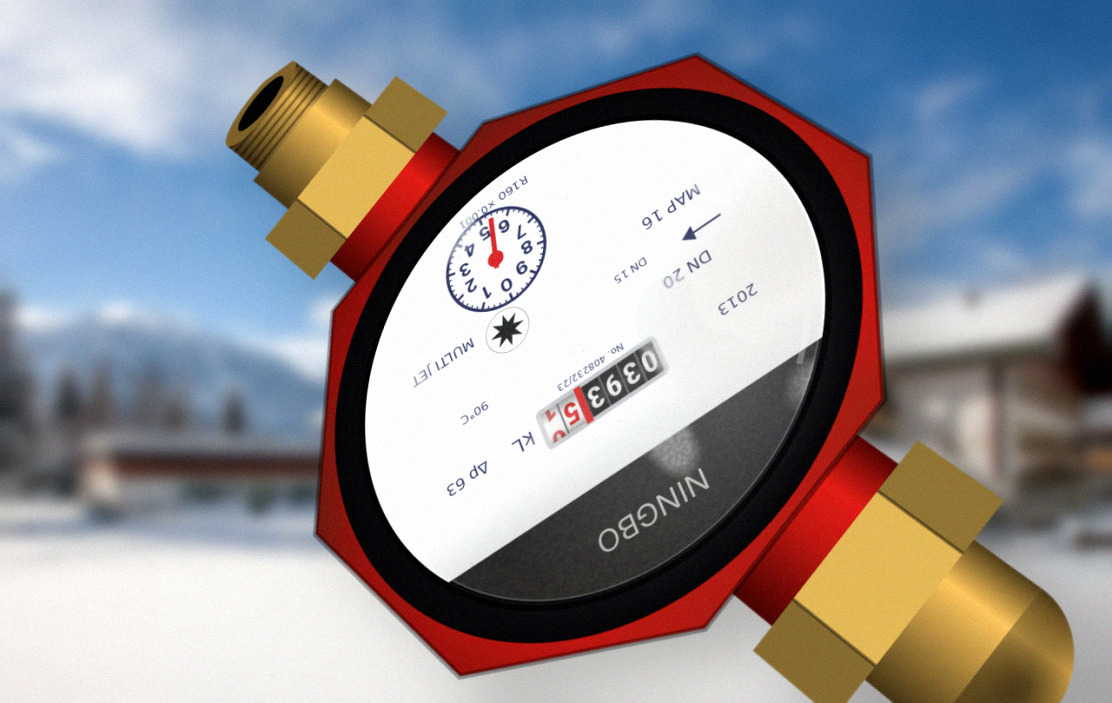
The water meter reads 393.505 kL
